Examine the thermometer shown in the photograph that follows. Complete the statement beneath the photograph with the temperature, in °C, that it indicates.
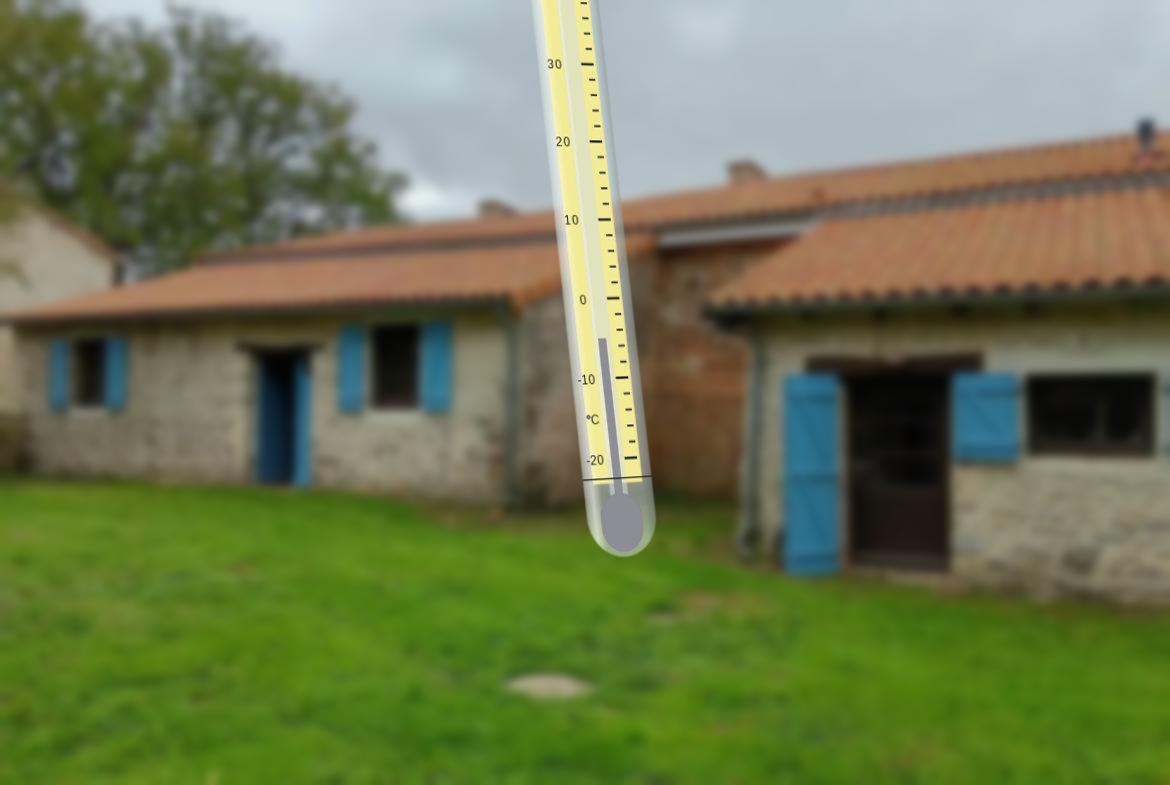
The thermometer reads -5 °C
